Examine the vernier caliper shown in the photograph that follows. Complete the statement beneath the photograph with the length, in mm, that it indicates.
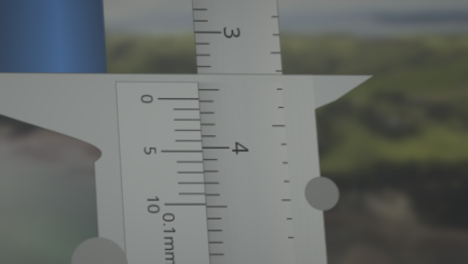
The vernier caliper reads 35.8 mm
